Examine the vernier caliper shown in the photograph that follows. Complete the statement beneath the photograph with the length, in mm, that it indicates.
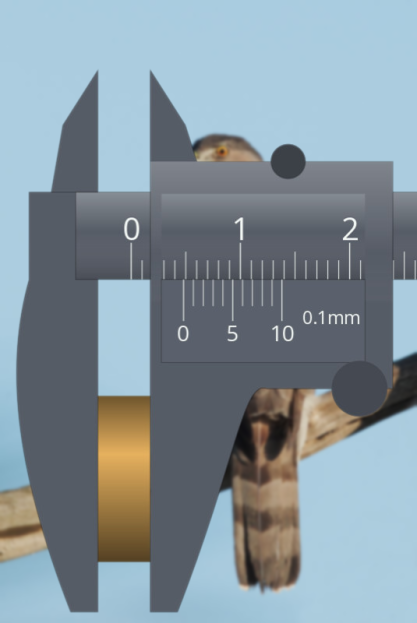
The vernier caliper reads 4.8 mm
